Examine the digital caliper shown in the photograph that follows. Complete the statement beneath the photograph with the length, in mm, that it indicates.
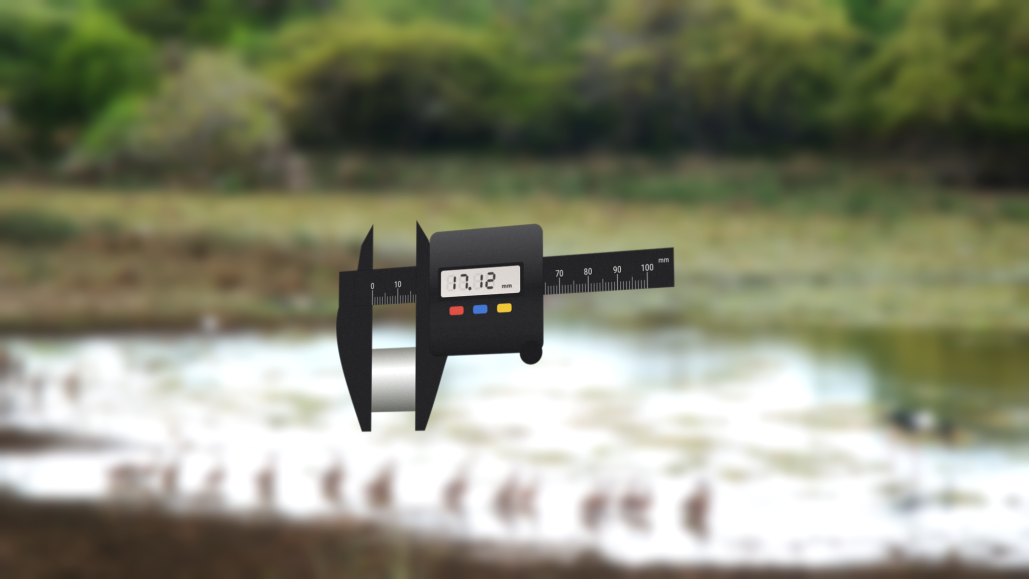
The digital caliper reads 17.12 mm
